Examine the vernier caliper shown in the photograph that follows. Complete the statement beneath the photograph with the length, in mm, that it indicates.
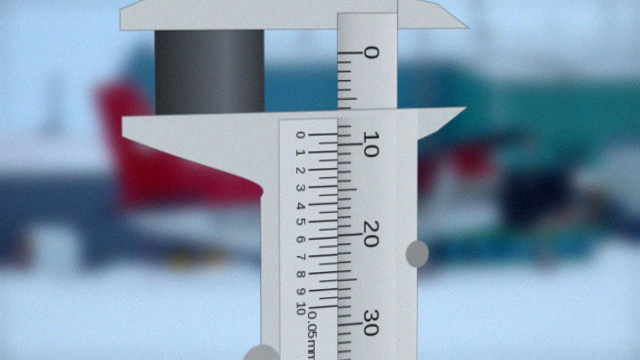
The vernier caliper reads 8.8 mm
